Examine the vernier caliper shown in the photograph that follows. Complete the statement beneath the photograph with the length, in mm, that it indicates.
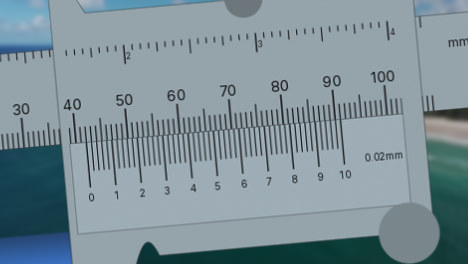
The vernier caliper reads 42.0 mm
